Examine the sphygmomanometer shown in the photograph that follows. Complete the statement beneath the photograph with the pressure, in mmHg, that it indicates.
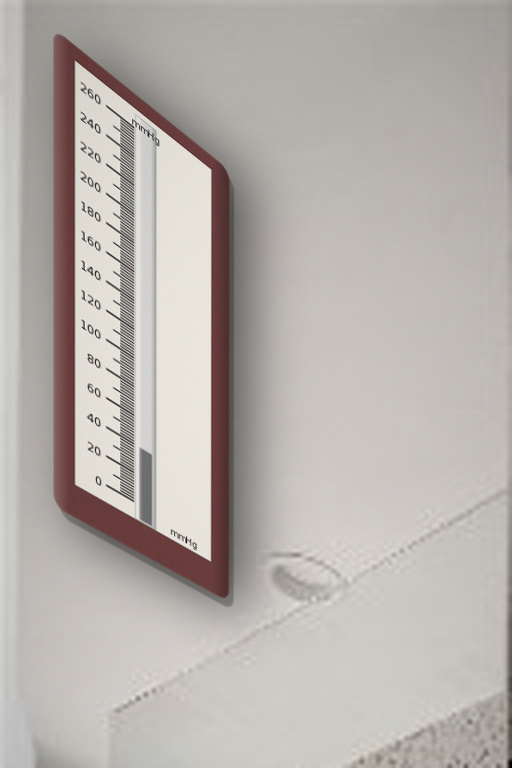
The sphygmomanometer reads 40 mmHg
